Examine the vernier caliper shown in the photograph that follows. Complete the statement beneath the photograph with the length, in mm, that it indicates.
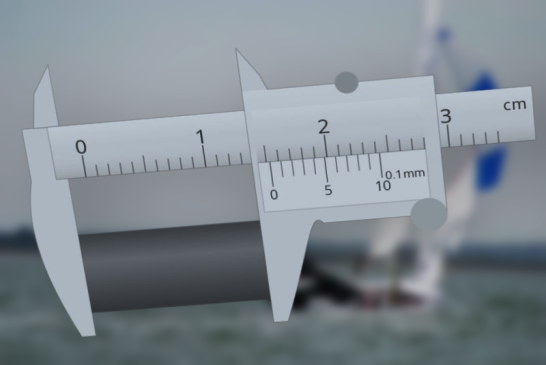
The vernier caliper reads 15.3 mm
